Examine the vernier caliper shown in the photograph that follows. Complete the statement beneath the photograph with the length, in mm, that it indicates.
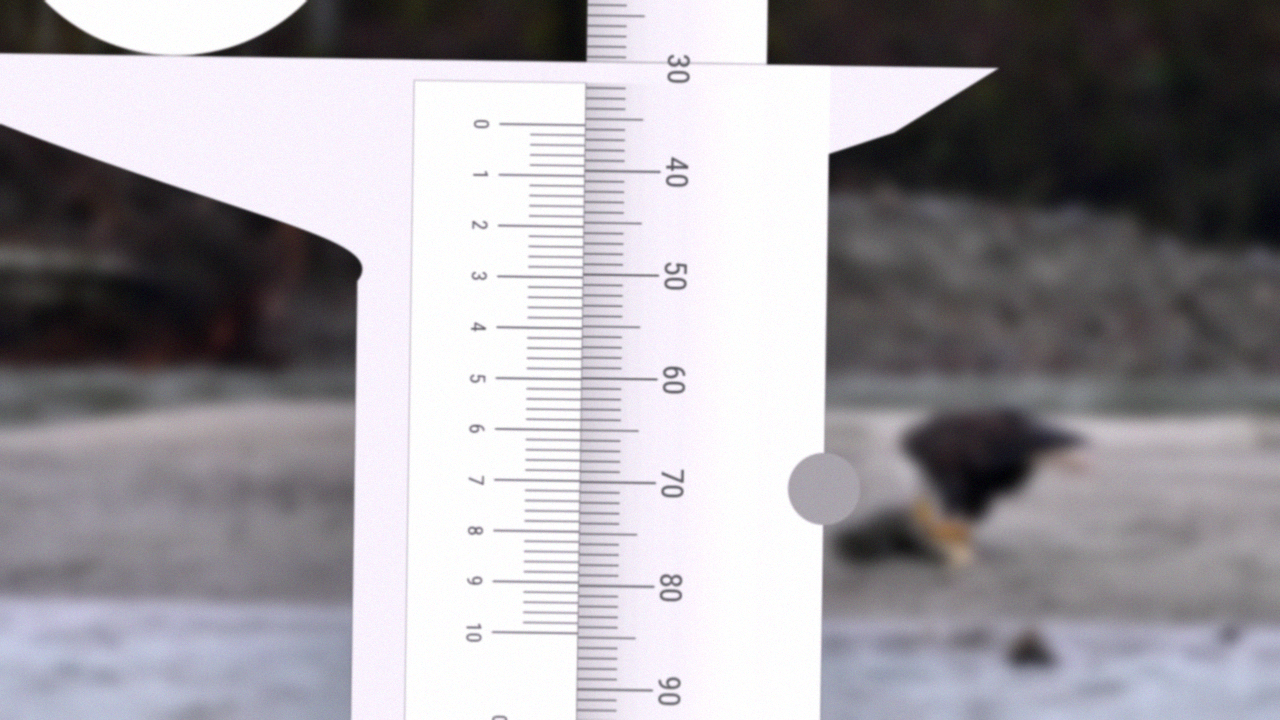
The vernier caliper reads 35.6 mm
